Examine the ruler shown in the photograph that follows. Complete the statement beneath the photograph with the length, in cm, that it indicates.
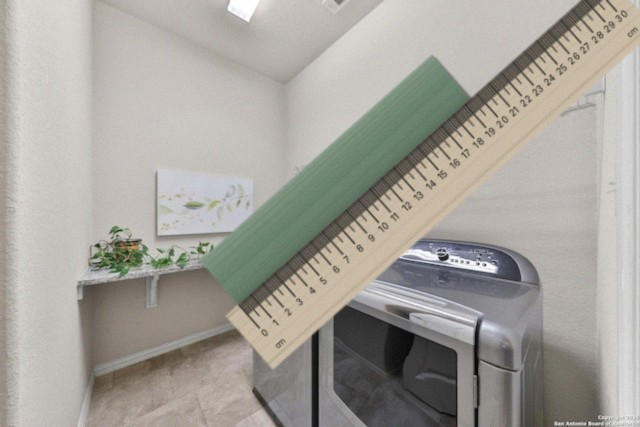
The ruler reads 19.5 cm
